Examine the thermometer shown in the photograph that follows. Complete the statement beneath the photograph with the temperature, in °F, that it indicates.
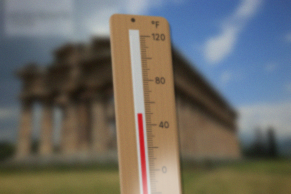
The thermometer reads 50 °F
